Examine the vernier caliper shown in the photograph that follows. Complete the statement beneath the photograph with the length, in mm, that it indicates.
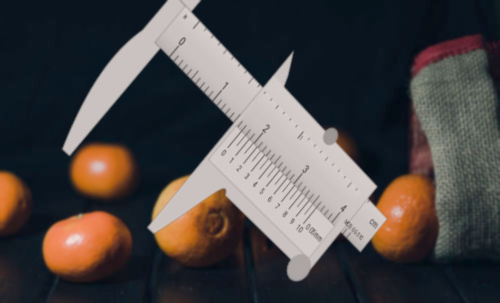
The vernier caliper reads 17.0 mm
